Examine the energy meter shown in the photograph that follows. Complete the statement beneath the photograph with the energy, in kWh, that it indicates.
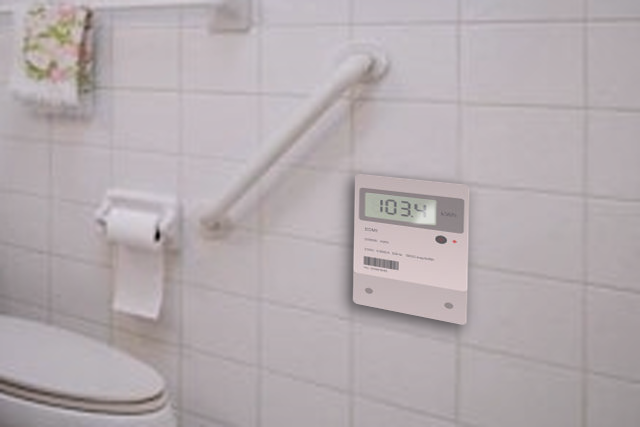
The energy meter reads 103.4 kWh
